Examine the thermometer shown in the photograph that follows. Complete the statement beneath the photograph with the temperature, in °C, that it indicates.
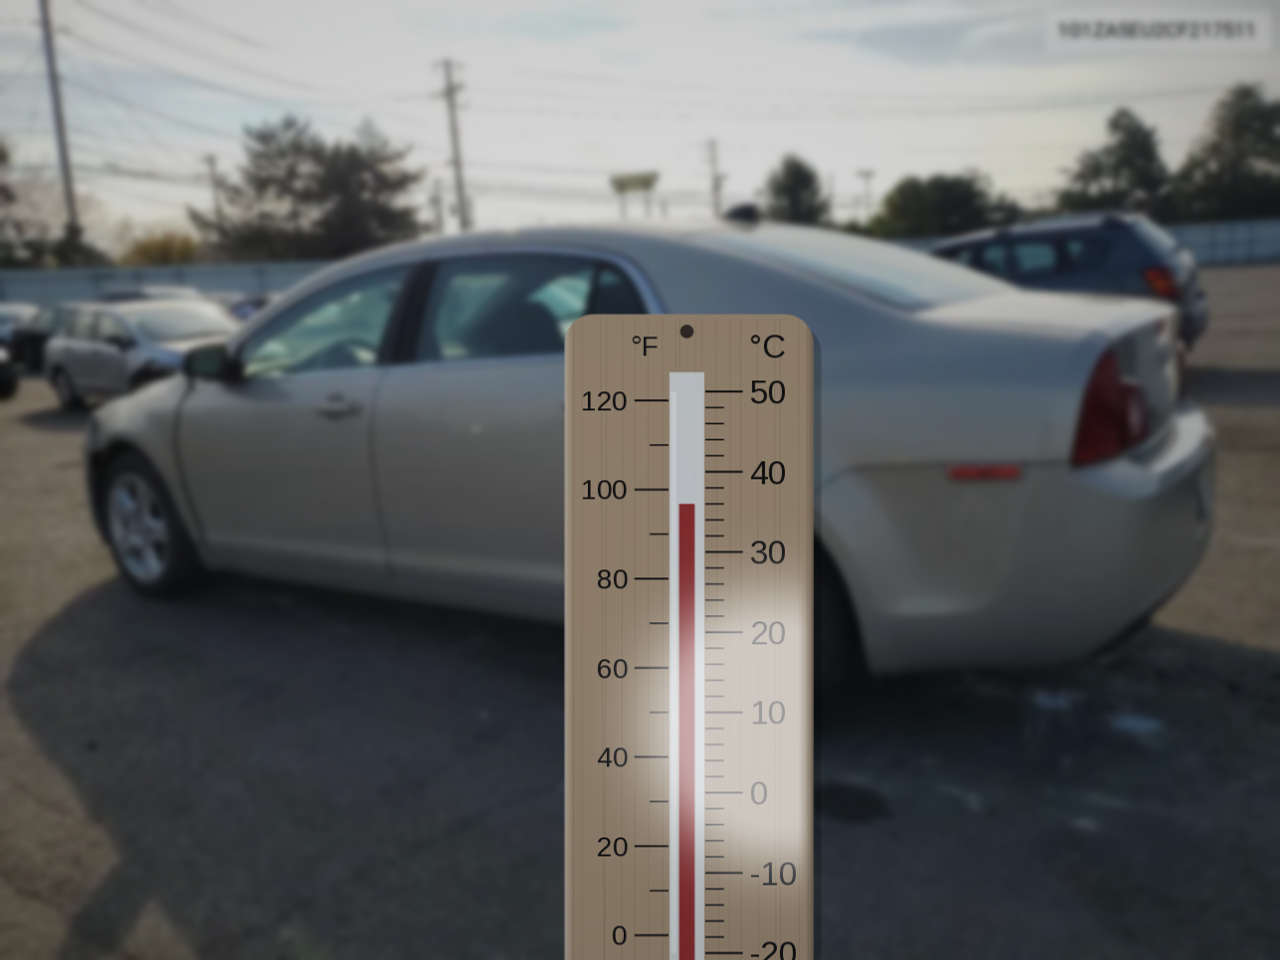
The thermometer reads 36 °C
